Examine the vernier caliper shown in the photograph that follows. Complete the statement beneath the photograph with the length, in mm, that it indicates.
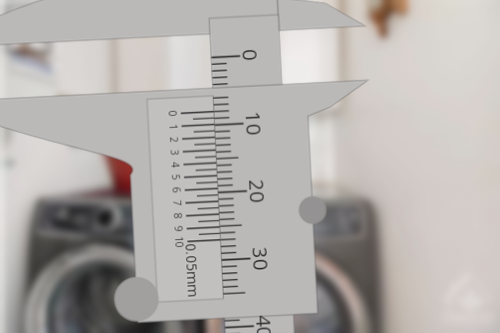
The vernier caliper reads 8.0 mm
